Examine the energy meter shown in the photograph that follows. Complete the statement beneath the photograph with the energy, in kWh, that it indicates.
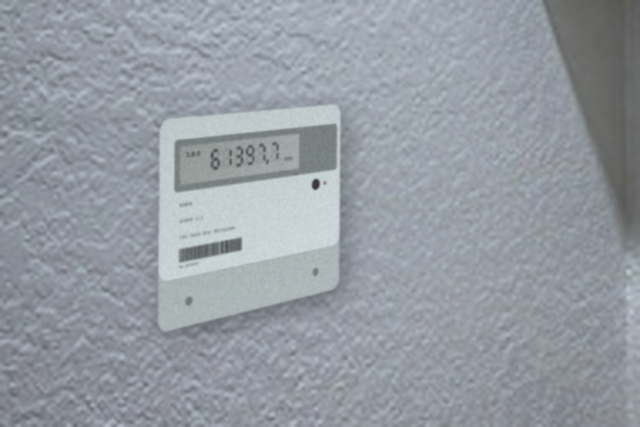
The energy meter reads 61397.7 kWh
